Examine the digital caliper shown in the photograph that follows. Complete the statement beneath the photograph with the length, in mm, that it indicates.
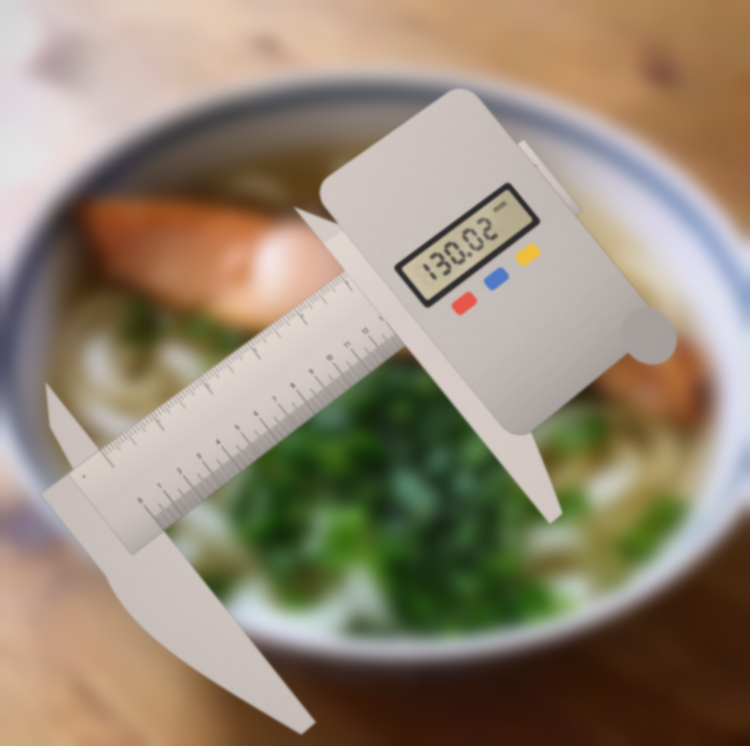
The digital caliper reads 130.02 mm
